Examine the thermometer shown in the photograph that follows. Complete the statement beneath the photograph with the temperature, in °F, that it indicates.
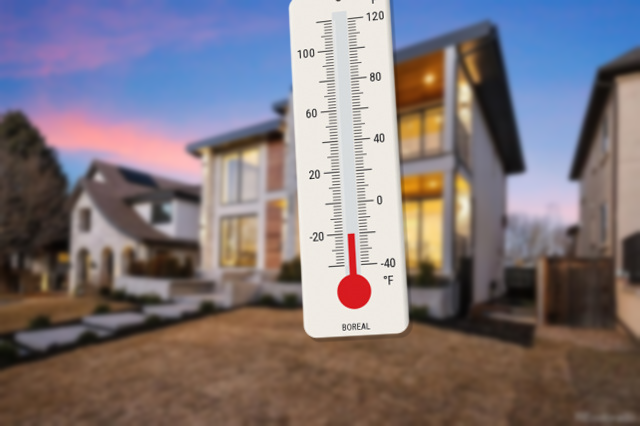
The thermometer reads -20 °F
